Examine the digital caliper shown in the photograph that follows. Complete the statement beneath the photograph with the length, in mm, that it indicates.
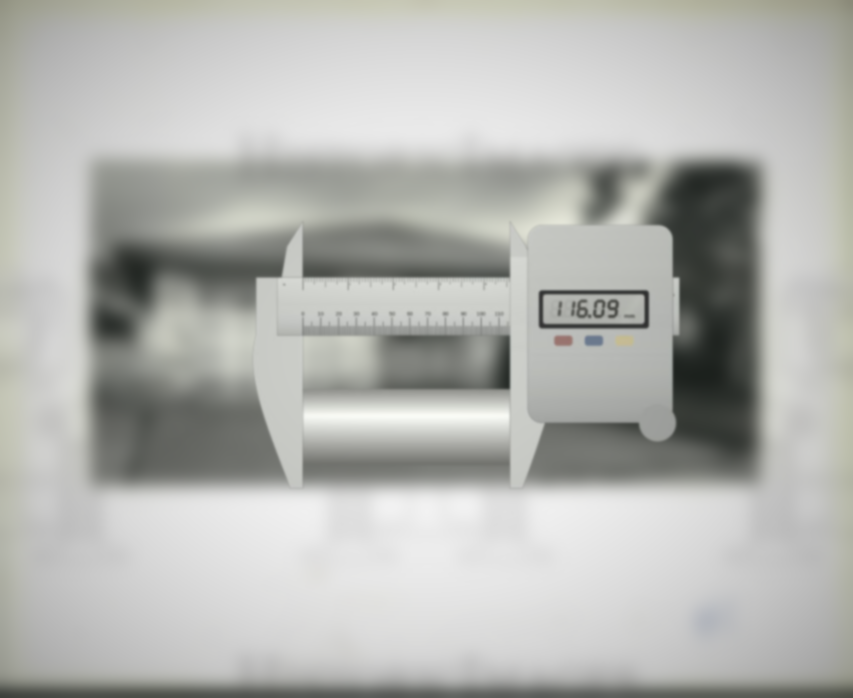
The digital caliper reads 116.09 mm
